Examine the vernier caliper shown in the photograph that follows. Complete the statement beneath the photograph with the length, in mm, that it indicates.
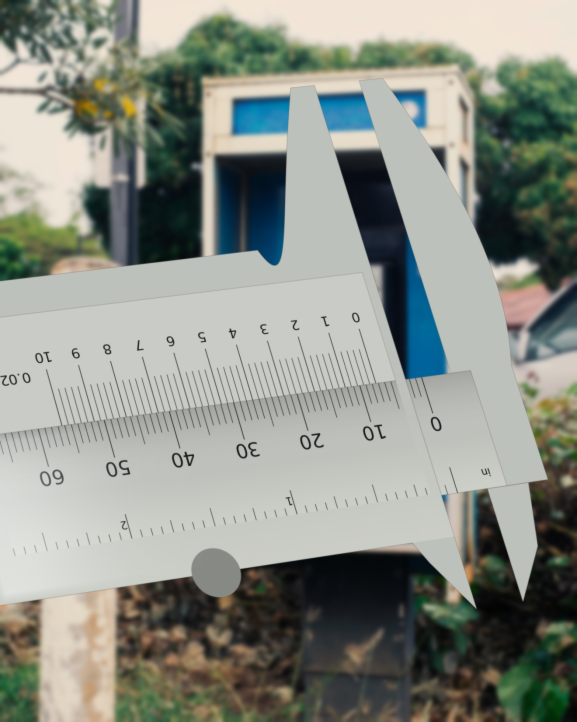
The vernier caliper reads 7.4 mm
